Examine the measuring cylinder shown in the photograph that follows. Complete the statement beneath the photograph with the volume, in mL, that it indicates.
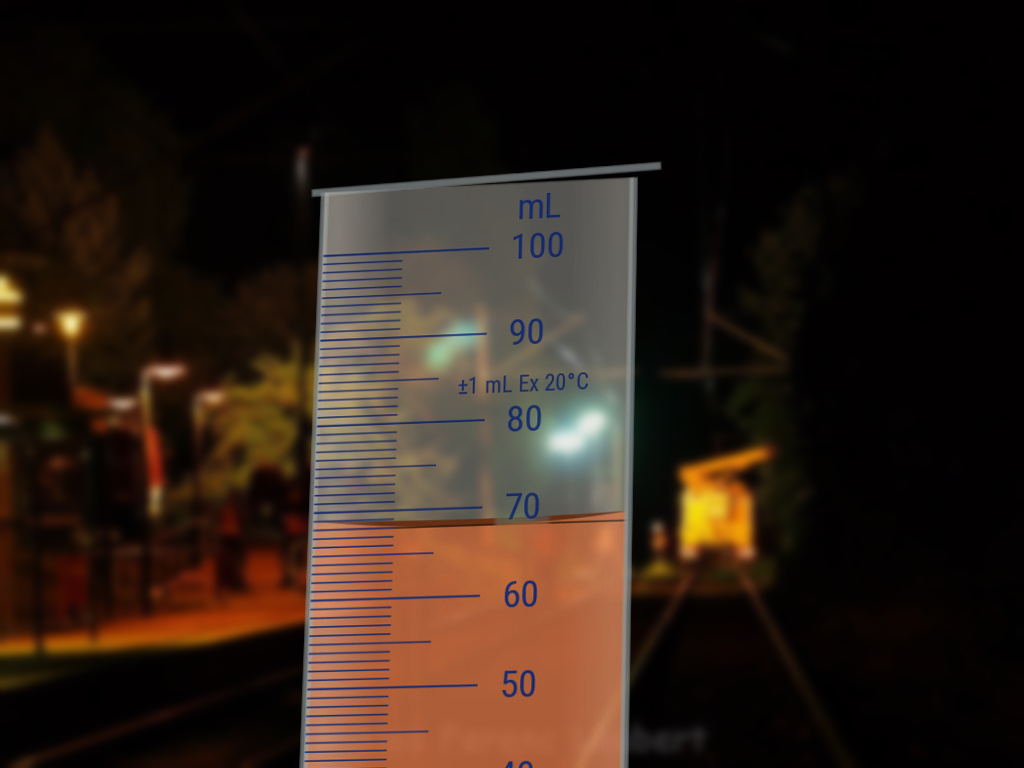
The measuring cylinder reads 68 mL
